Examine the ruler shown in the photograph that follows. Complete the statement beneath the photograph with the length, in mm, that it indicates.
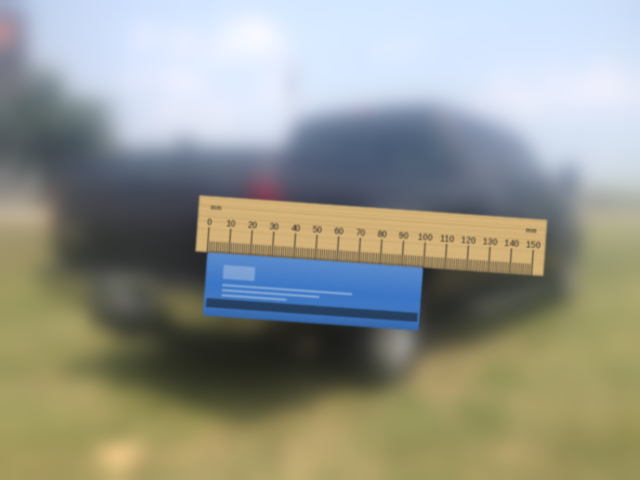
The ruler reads 100 mm
